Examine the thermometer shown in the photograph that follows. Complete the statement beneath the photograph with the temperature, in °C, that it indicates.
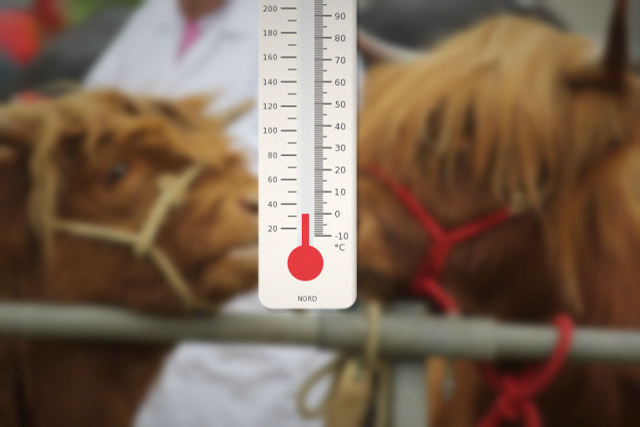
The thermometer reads 0 °C
